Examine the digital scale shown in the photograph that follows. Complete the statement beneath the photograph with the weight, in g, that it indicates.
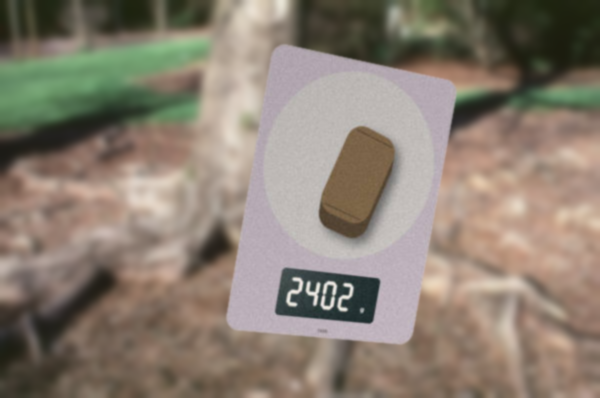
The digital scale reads 2402 g
